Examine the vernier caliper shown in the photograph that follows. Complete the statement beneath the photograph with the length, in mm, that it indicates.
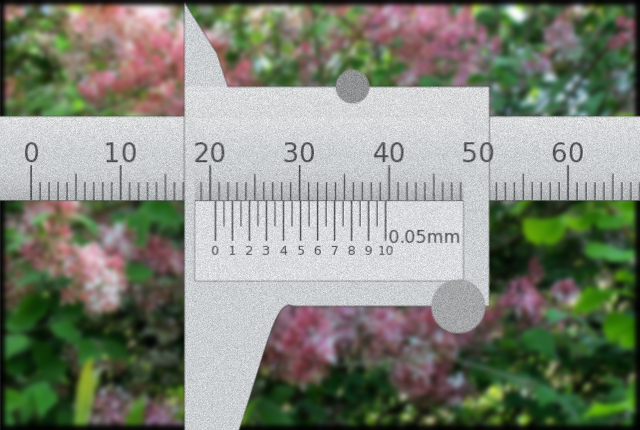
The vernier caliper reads 20.6 mm
